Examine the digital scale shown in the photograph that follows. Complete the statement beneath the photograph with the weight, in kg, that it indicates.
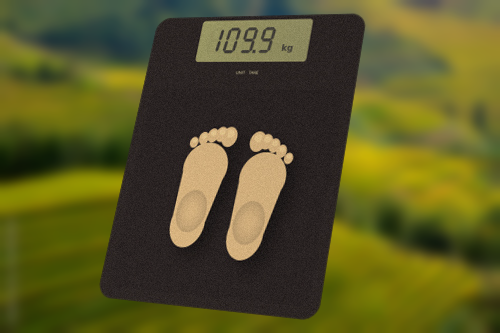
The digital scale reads 109.9 kg
